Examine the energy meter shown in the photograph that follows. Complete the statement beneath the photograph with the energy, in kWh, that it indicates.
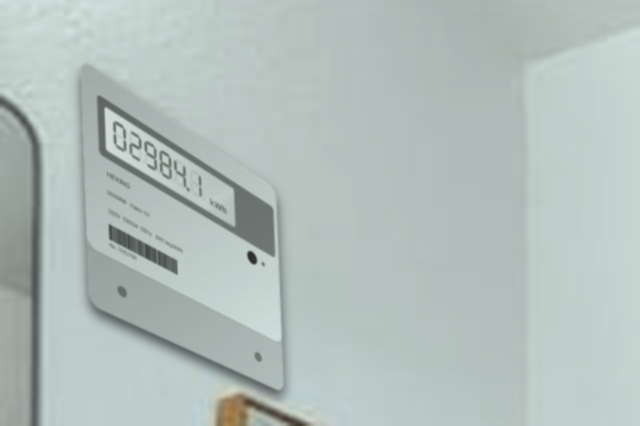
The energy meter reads 2984.1 kWh
